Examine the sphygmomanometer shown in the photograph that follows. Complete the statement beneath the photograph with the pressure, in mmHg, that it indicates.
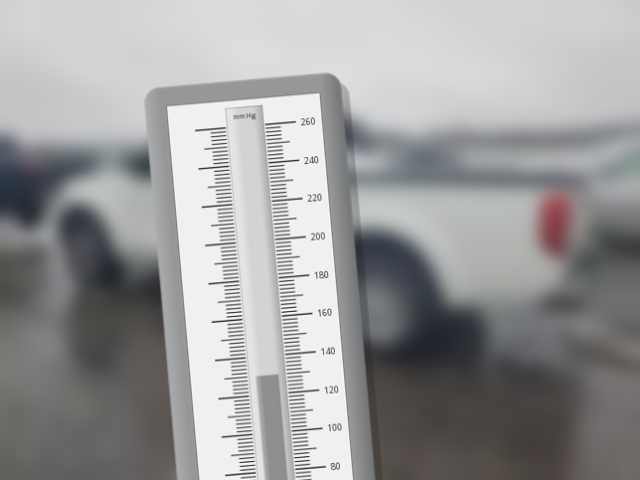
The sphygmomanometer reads 130 mmHg
